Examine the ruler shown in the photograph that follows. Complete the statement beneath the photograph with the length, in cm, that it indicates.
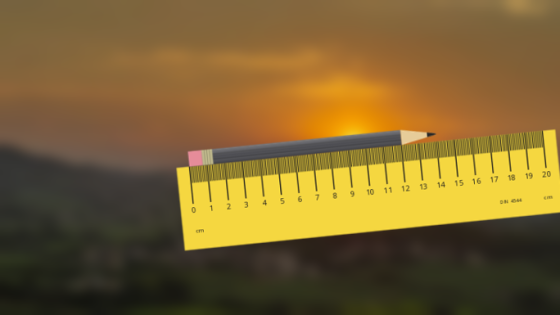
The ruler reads 14 cm
